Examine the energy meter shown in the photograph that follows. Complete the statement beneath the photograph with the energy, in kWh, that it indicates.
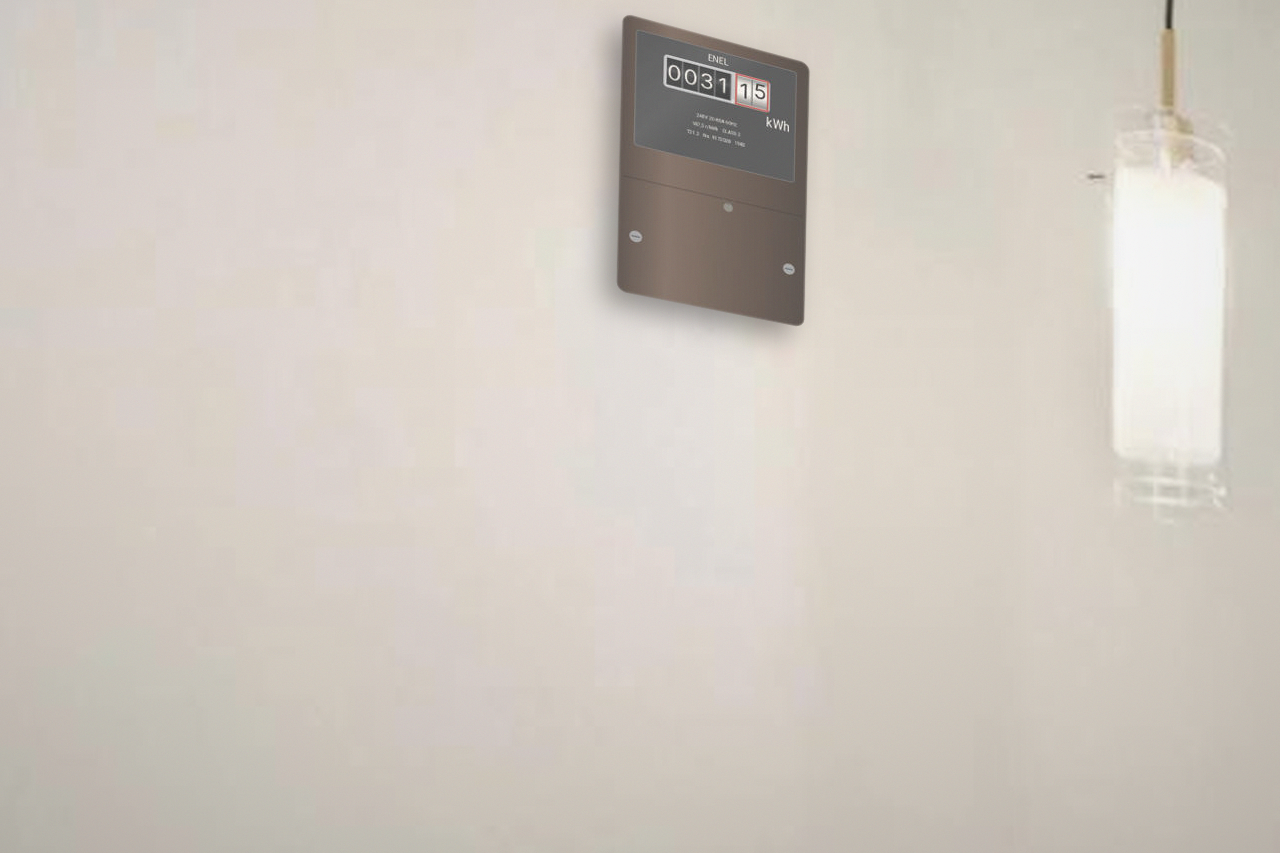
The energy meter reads 31.15 kWh
